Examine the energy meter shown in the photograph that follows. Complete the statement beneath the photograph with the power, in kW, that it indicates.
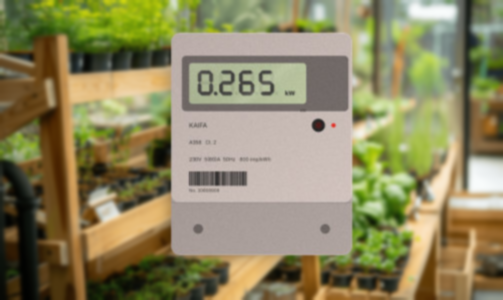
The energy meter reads 0.265 kW
